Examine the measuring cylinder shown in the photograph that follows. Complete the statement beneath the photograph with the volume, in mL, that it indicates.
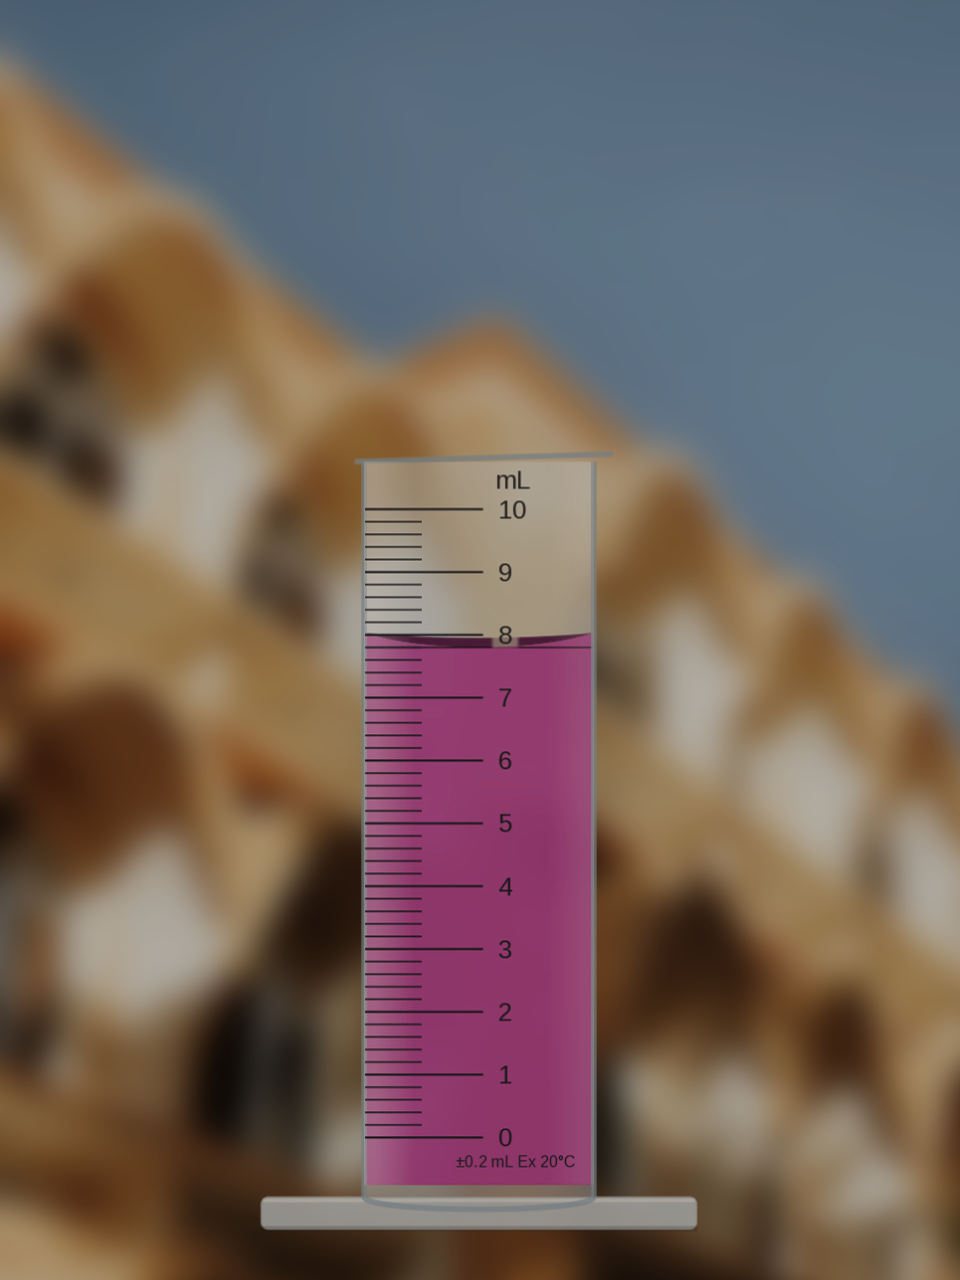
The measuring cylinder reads 7.8 mL
